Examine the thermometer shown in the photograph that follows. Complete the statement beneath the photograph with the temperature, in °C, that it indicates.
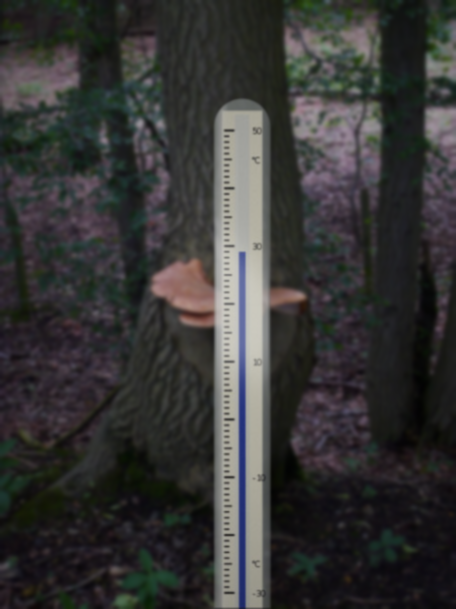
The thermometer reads 29 °C
